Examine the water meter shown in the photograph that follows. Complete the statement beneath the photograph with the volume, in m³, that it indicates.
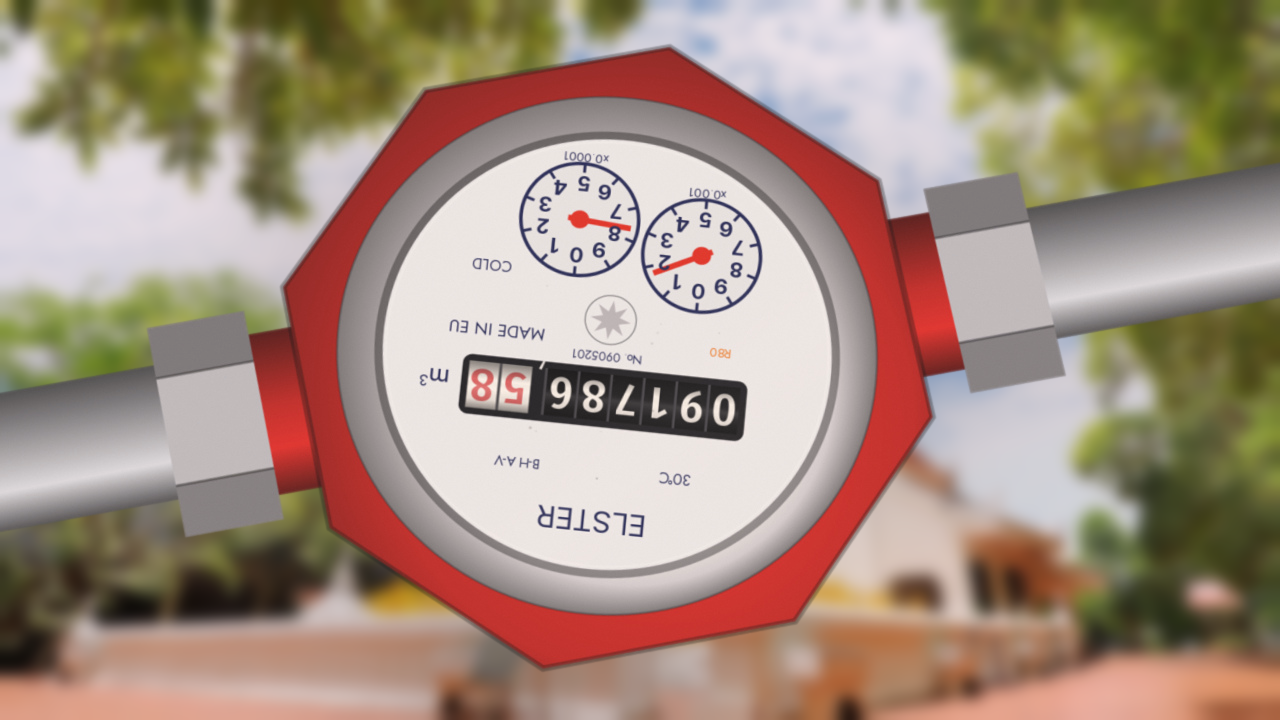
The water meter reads 91786.5817 m³
